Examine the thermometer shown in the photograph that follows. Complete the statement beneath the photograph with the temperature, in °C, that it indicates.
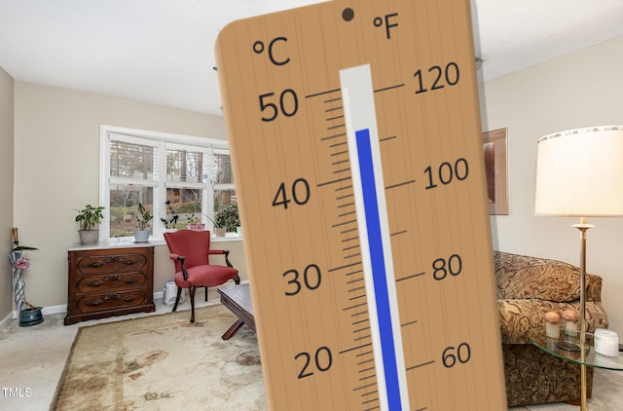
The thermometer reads 45 °C
